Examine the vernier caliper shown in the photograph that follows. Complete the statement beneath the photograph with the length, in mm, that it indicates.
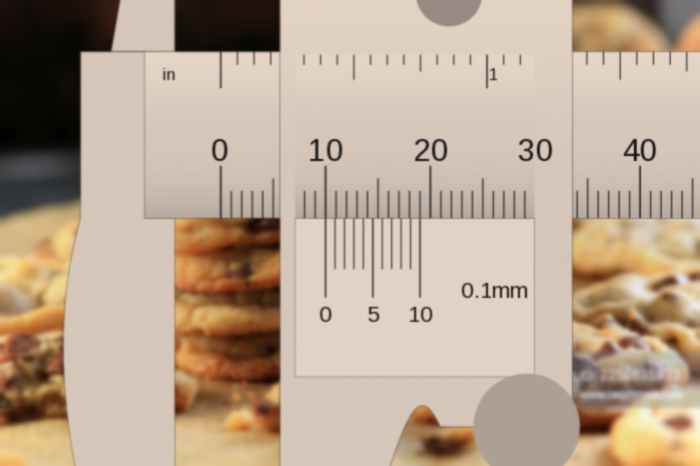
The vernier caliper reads 10.0 mm
